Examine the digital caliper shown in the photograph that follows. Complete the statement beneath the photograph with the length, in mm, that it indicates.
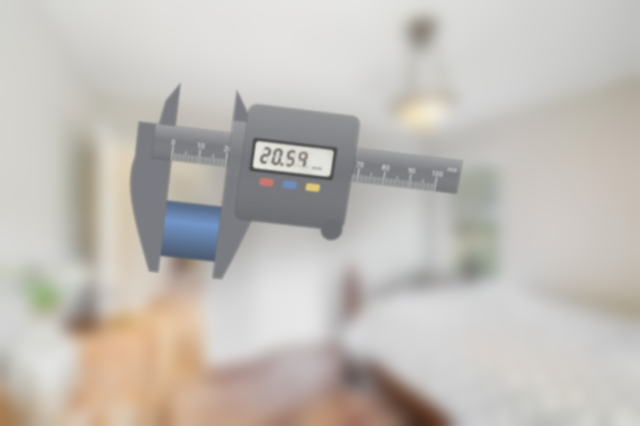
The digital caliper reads 20.59 mm
